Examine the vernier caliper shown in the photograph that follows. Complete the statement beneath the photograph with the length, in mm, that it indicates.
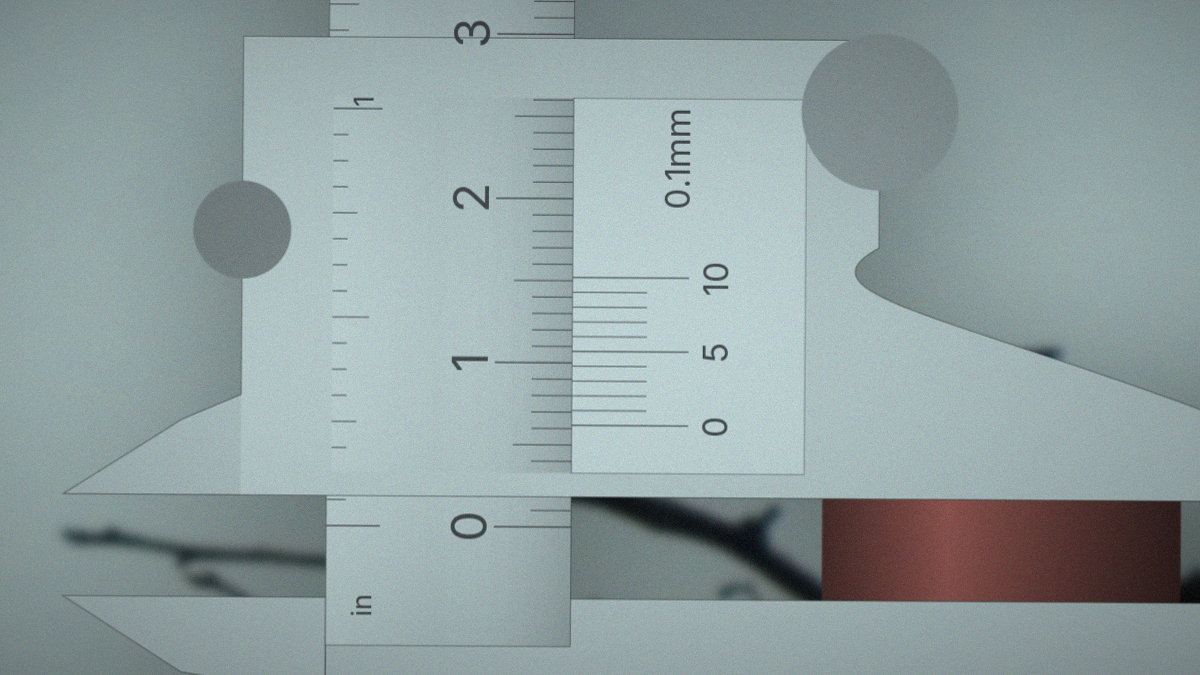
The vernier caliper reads 6.2 mm
